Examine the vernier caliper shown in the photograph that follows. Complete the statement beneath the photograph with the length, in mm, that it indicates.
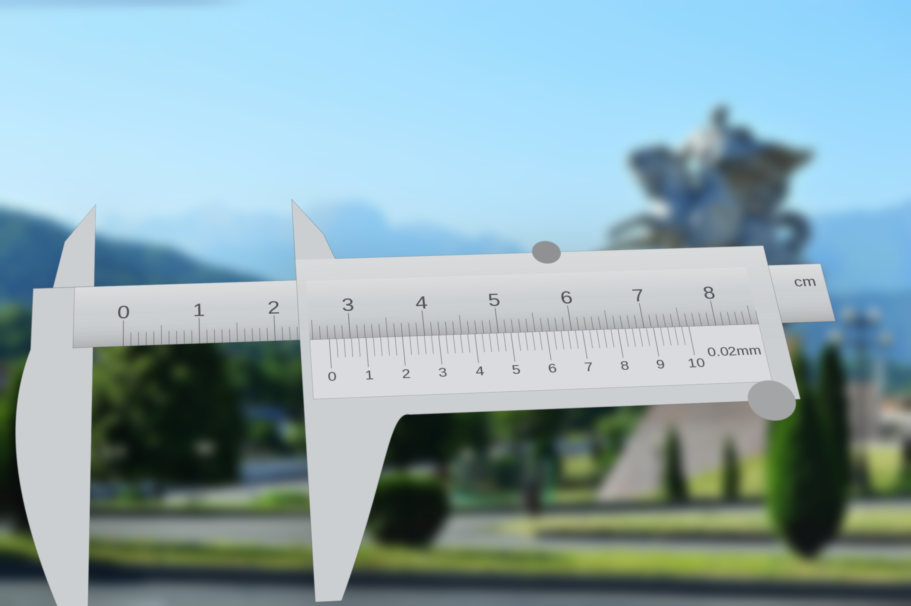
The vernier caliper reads 27.2 mm
